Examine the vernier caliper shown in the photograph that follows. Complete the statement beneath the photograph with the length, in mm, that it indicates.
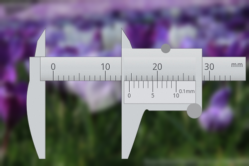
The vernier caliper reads 14.6 mm
